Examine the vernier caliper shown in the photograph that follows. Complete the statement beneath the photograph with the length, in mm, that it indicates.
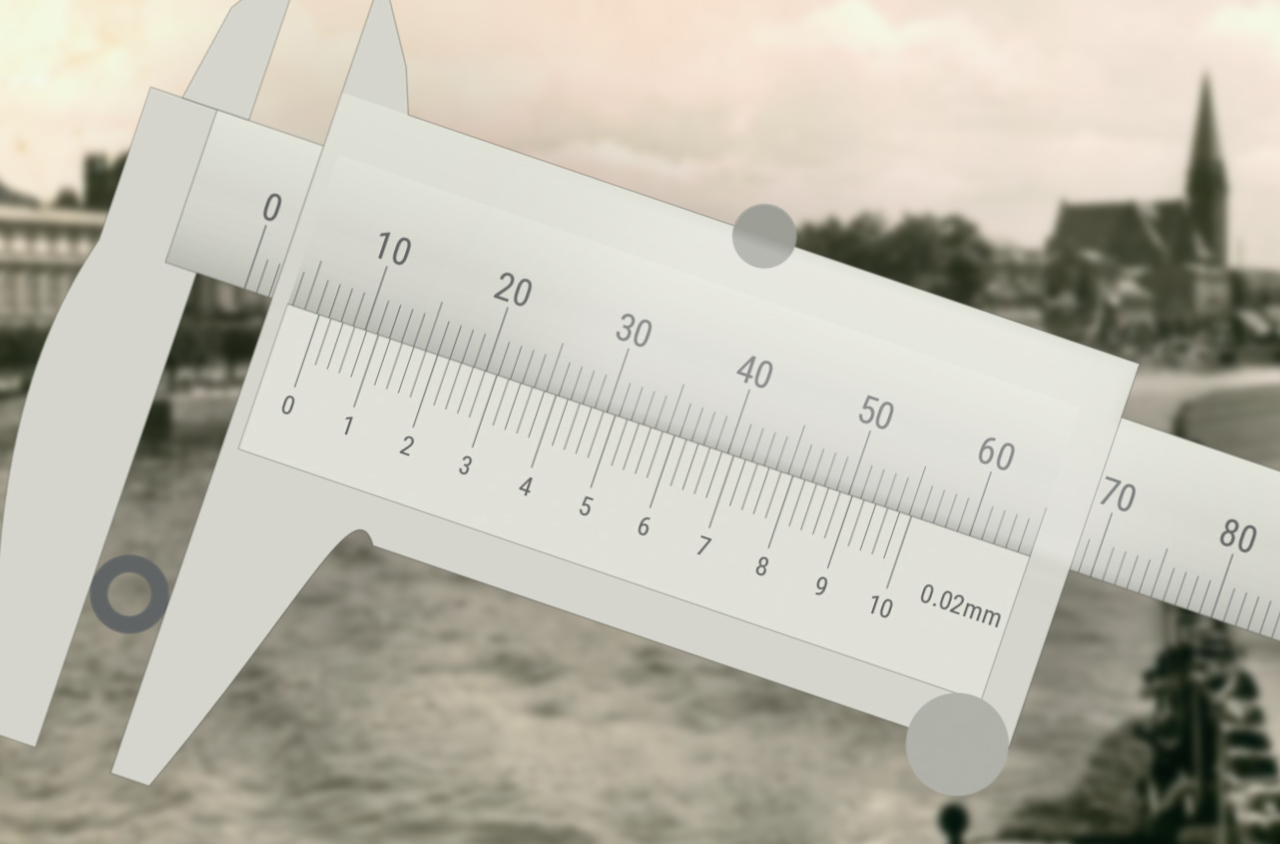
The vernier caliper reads 6.2 mm
